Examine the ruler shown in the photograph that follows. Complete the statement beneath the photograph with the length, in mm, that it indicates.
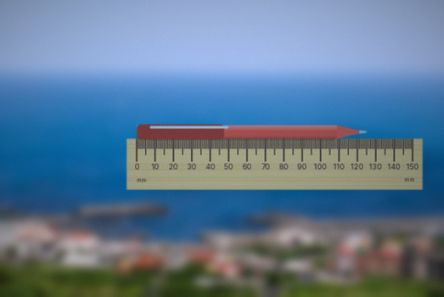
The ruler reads 125 mm
